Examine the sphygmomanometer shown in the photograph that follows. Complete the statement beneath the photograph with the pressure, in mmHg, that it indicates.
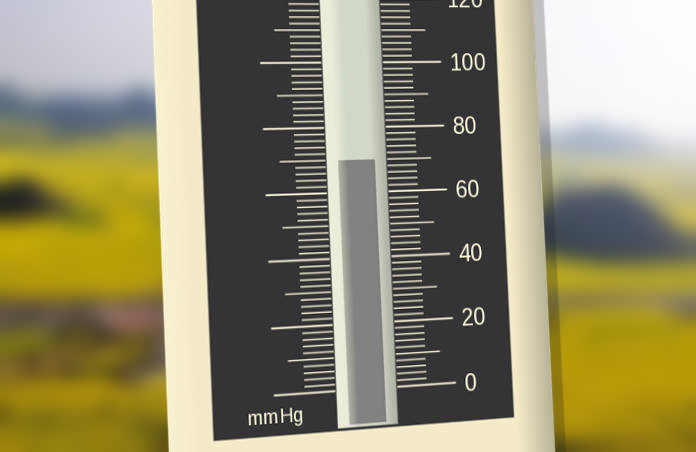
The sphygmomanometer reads 70 mmHg
